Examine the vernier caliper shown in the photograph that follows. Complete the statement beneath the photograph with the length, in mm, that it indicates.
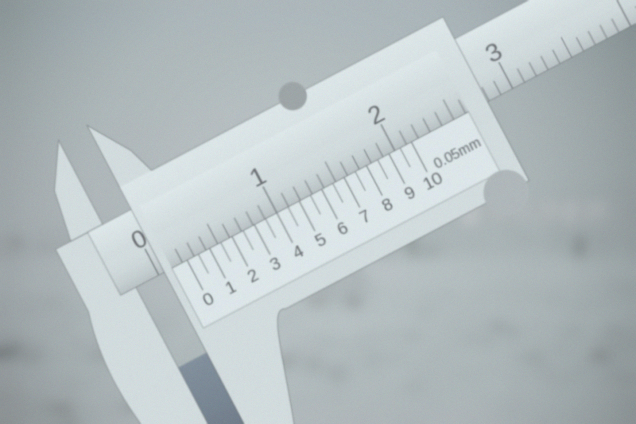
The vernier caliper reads 2.4 mm
